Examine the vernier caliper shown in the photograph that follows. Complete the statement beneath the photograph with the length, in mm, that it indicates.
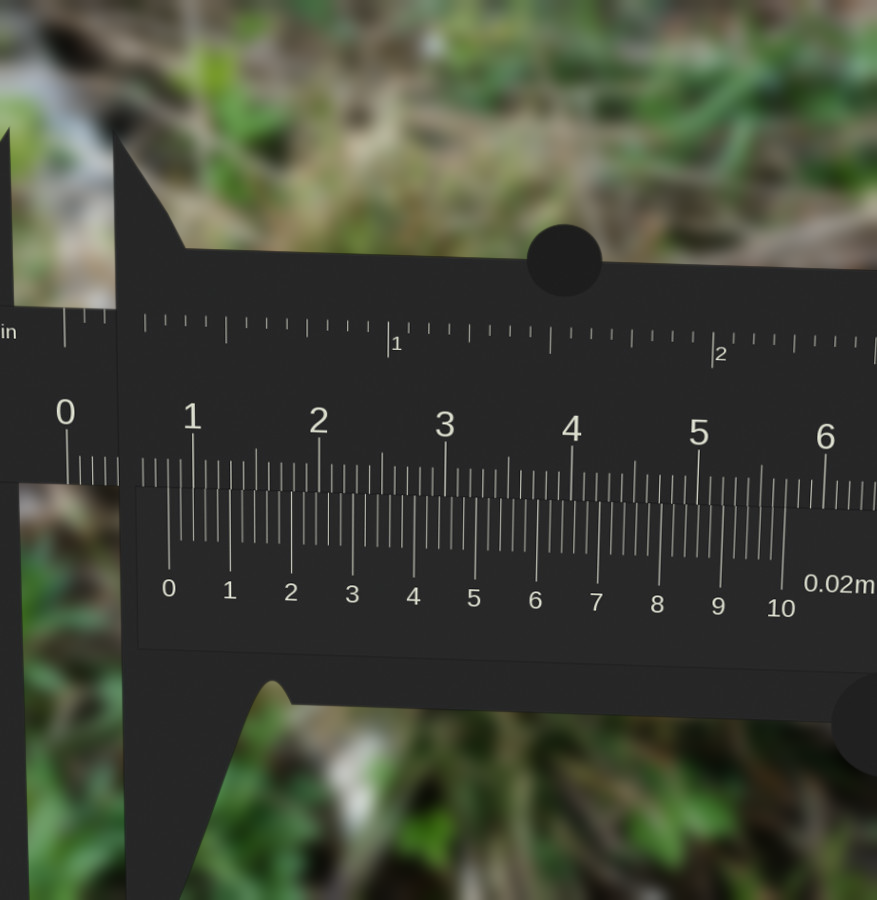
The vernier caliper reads 8.0 mm
